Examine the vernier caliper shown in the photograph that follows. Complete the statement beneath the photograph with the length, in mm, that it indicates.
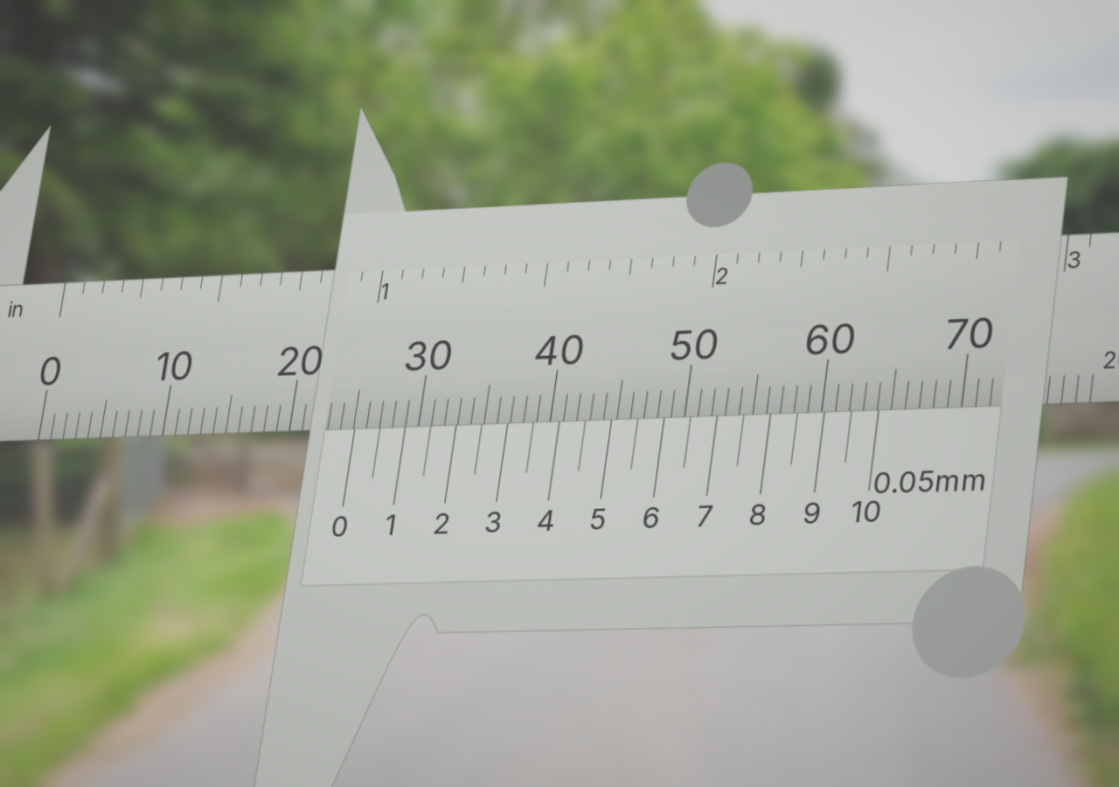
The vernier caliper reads 25.1 mm
